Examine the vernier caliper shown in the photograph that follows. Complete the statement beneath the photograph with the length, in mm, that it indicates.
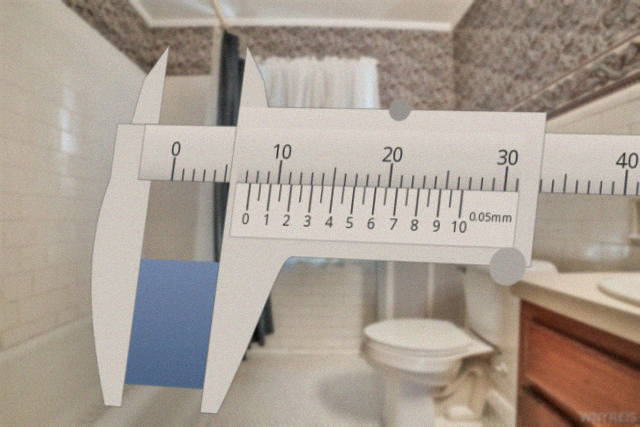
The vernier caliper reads 7.4 mm
